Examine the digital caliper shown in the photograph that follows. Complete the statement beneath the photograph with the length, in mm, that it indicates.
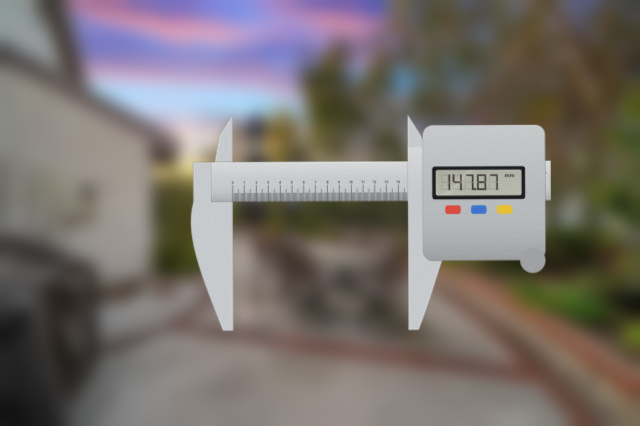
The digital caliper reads 147.87 mm
